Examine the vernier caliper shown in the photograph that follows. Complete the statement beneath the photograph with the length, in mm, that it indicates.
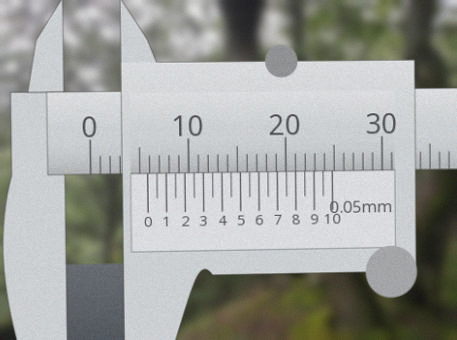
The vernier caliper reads 5.8 mm
